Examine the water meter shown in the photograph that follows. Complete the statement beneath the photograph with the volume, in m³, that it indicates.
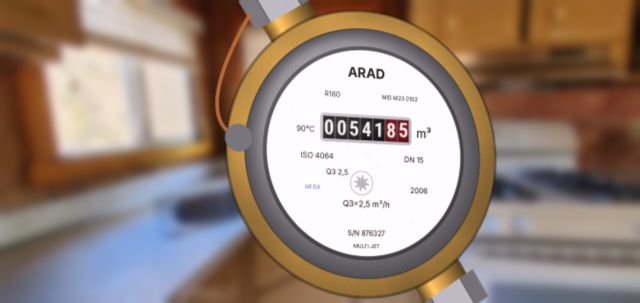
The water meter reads 541.85 m³
